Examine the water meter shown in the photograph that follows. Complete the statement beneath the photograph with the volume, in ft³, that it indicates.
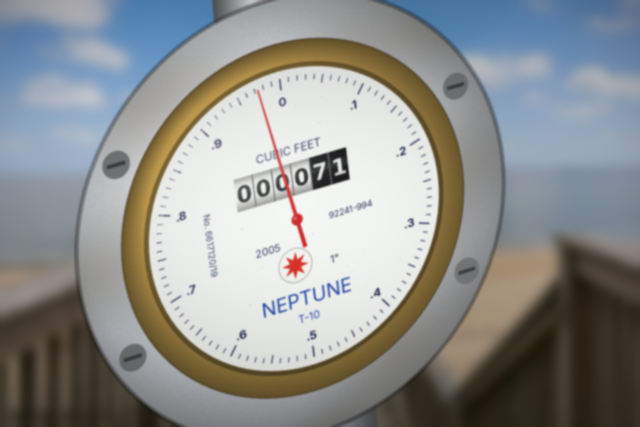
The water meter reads 70.97 ft³
